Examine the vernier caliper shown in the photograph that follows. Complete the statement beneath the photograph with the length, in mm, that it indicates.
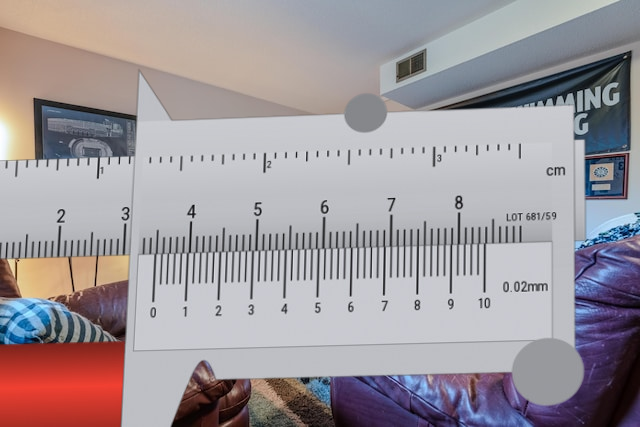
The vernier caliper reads 34.8 mm
